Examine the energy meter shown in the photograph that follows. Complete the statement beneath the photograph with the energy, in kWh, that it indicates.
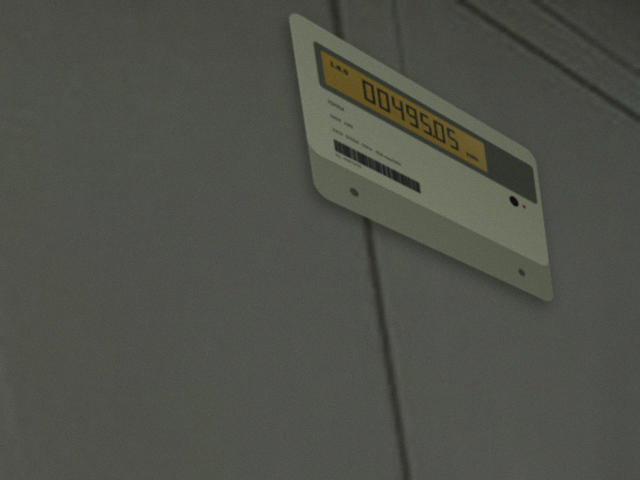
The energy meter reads 495.05 kWh
